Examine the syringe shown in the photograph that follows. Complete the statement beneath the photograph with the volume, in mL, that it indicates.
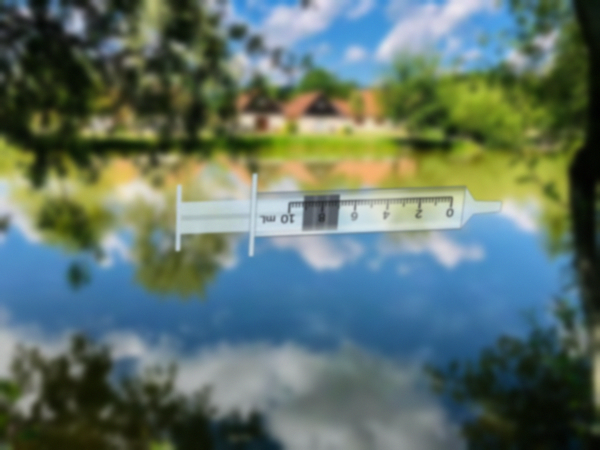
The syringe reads 7 mL
